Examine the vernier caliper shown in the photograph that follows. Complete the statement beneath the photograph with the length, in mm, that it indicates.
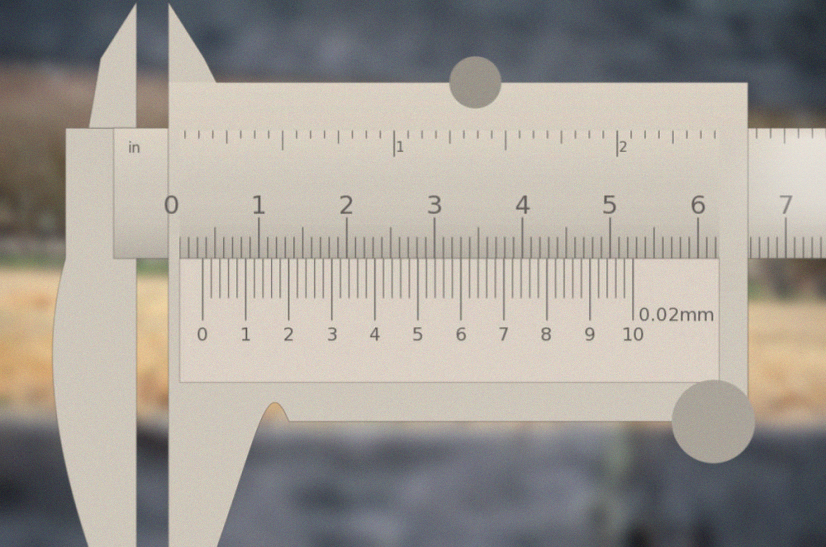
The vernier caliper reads 3.6 mm
